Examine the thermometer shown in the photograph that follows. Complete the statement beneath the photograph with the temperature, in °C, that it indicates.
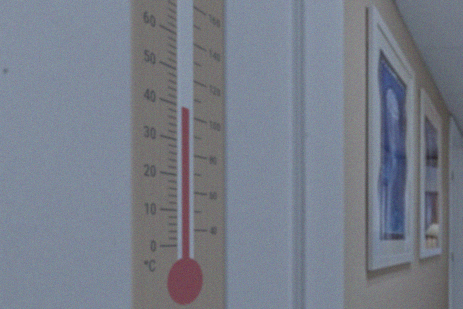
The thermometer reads 40 °C
